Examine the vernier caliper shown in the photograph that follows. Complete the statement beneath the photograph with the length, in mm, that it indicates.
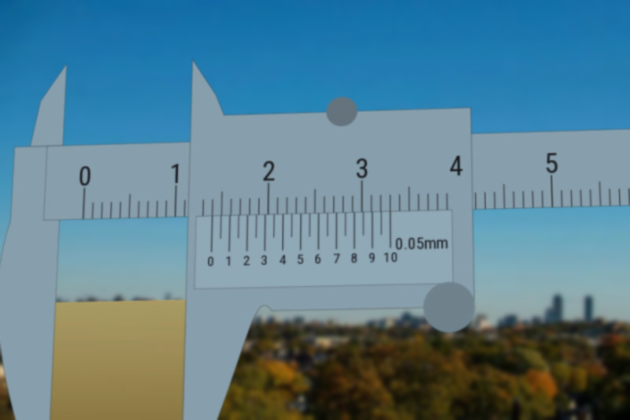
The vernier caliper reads 14.0 mm
